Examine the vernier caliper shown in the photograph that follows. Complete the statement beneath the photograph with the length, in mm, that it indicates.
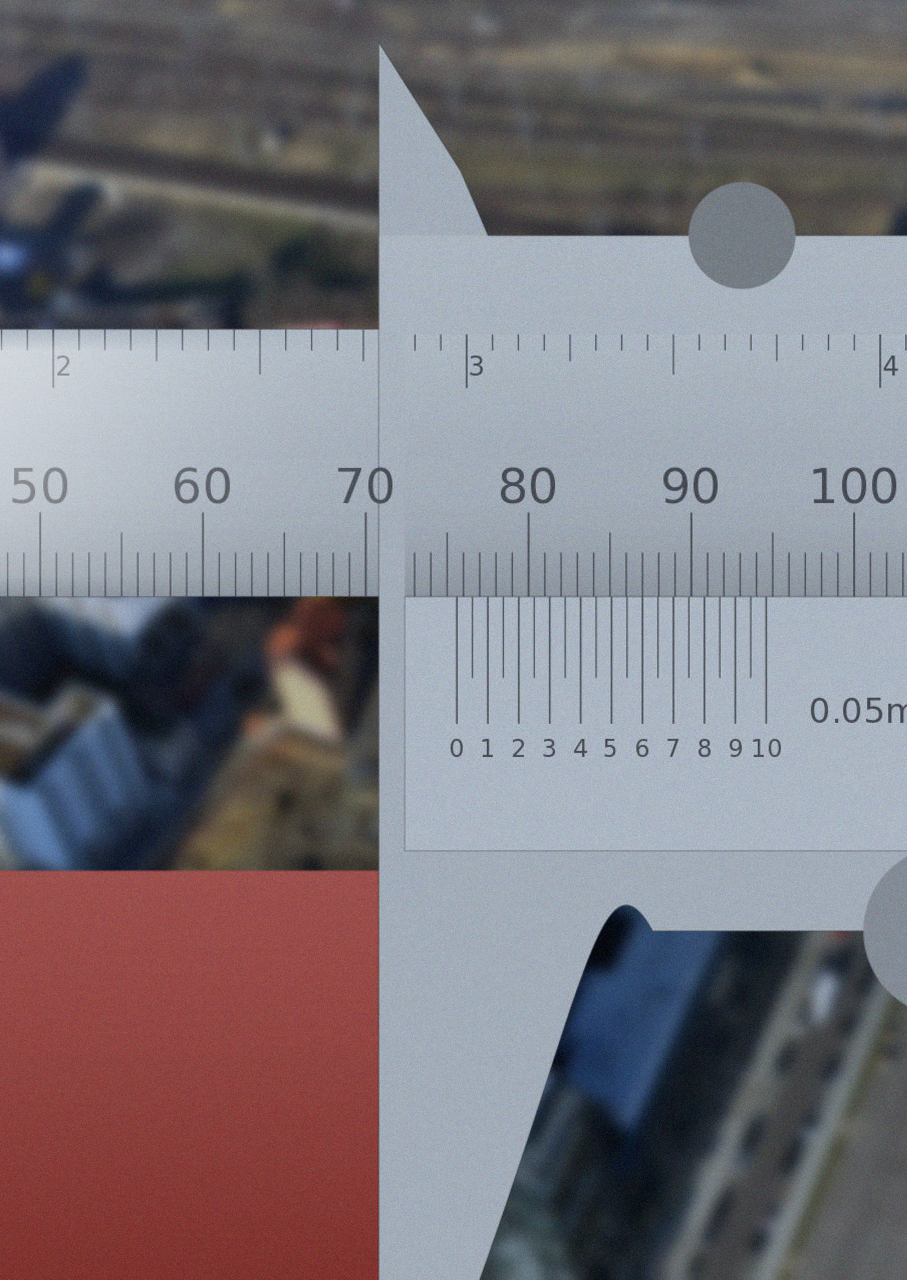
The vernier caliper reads 75.6 mm
